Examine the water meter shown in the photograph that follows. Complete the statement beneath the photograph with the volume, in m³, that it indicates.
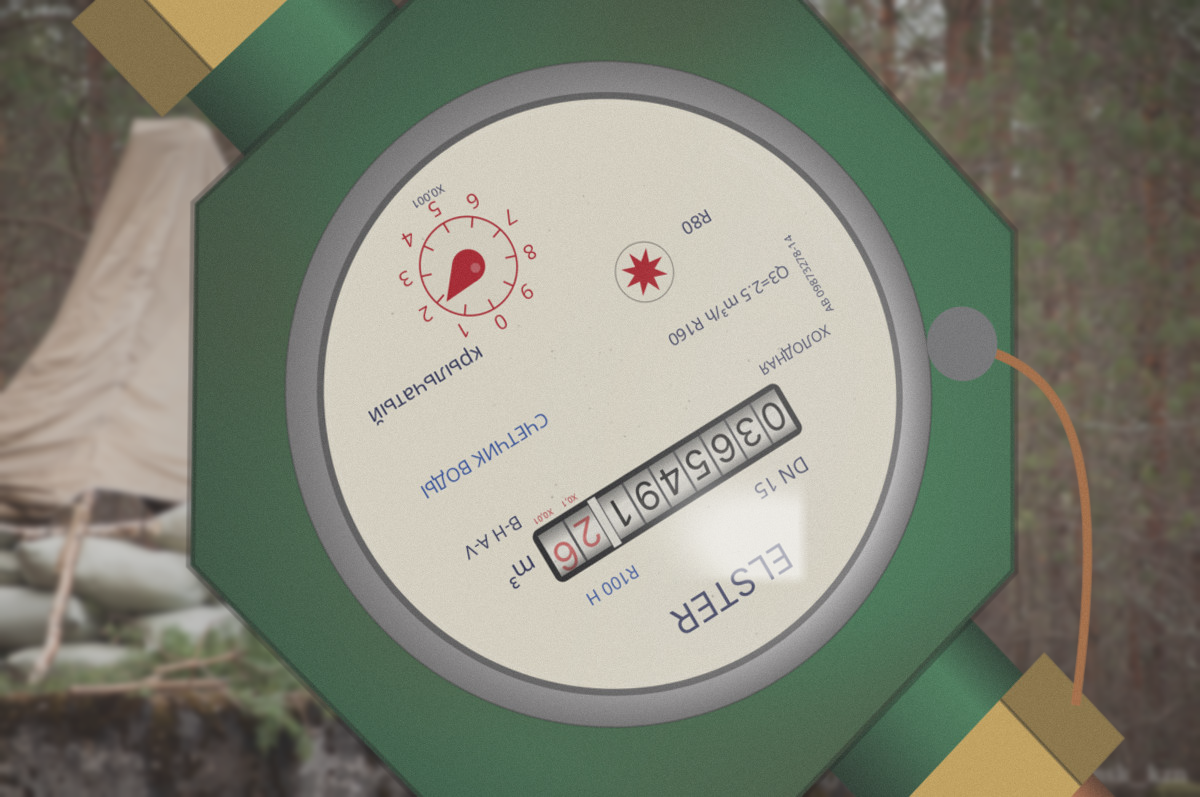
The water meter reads 365491.261 m³
